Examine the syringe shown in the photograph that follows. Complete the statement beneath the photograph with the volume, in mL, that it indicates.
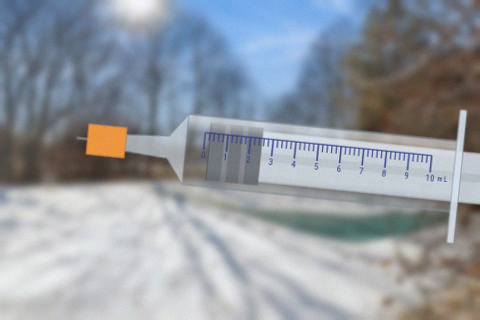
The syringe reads 0.2 mL
